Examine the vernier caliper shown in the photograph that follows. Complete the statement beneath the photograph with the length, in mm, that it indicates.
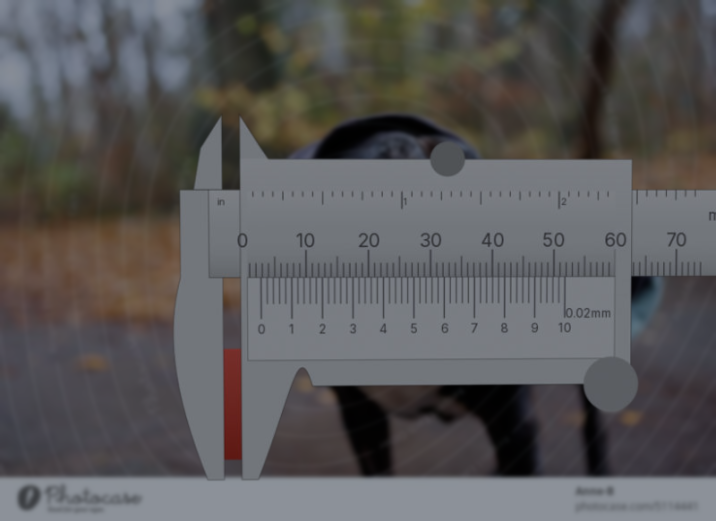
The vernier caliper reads 2.8 mm
